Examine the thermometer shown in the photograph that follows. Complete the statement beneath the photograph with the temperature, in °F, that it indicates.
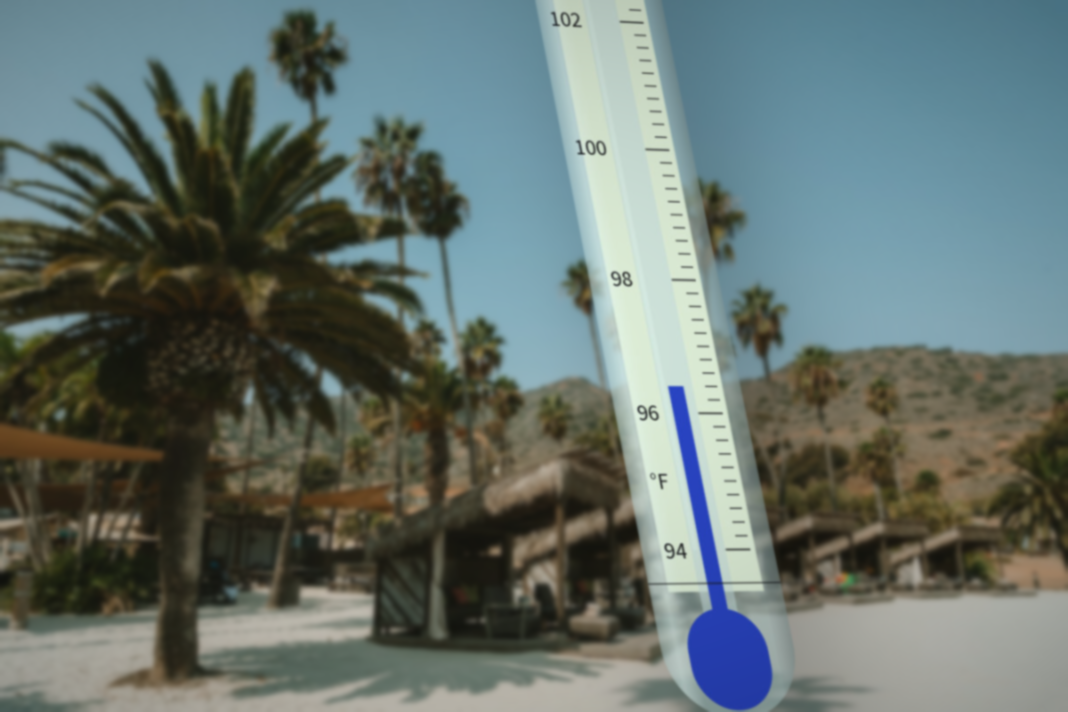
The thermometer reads 96.4 °F
